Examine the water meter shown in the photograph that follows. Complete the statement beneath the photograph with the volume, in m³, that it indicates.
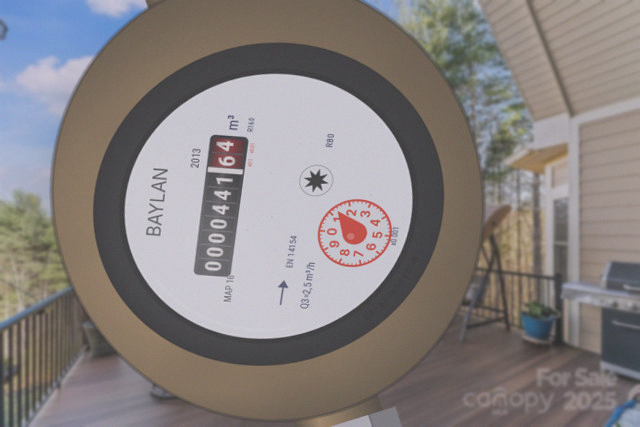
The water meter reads 441.641 m³
